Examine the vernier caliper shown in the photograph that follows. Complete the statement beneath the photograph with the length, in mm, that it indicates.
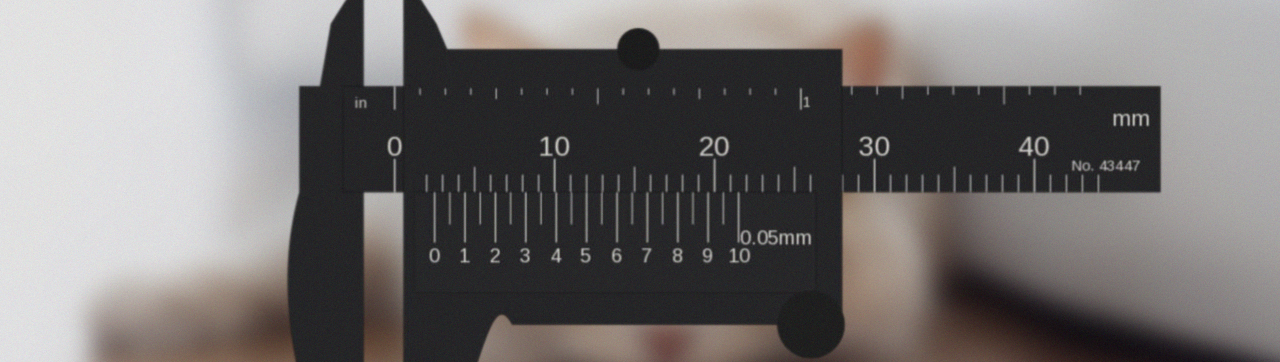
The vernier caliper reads 2.5 mm
